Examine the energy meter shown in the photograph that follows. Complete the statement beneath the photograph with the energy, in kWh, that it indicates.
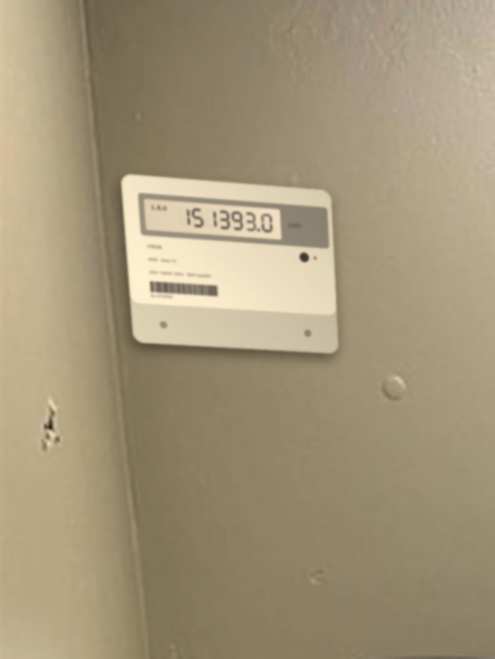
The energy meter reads 151393.0 kWh
